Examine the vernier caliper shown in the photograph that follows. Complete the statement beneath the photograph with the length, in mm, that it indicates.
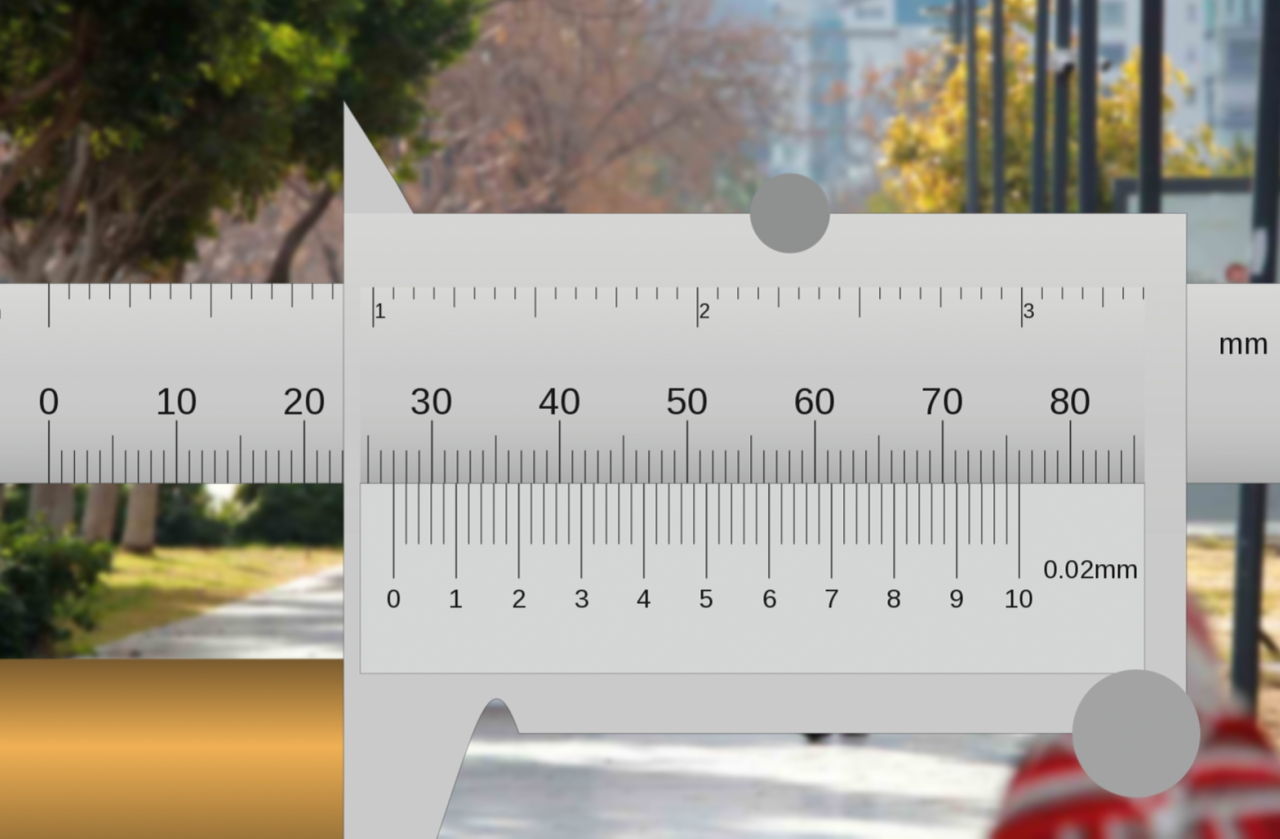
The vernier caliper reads 27.0 mm
